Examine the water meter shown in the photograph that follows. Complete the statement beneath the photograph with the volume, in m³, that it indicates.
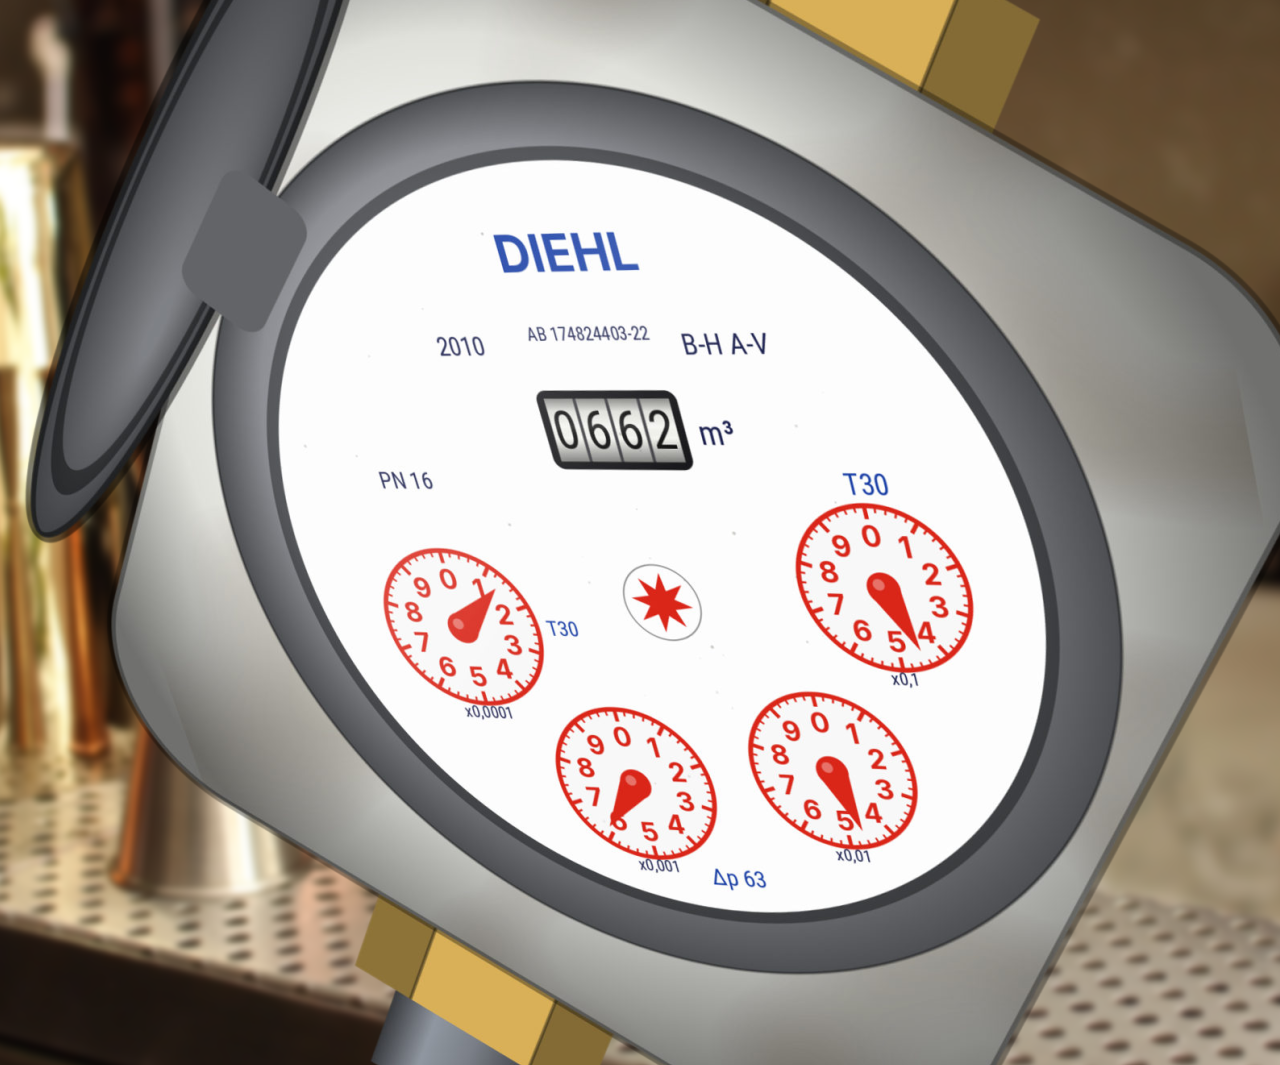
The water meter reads 662.4461 m³
